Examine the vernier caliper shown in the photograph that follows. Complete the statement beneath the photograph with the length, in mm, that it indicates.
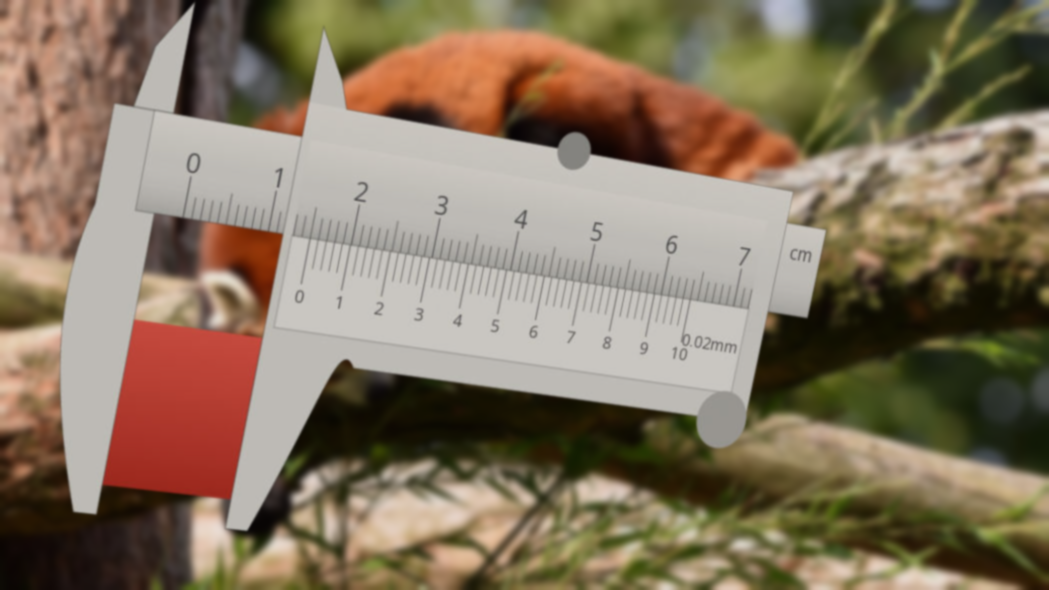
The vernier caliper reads 15.0 mm
